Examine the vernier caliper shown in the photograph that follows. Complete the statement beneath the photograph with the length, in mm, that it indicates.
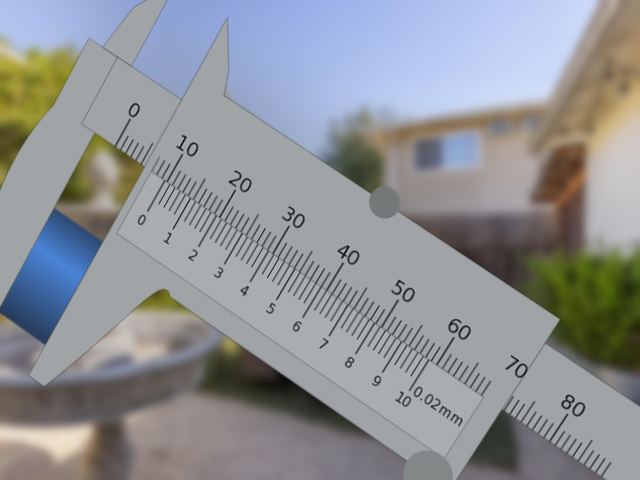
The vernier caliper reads 9.6 mm
